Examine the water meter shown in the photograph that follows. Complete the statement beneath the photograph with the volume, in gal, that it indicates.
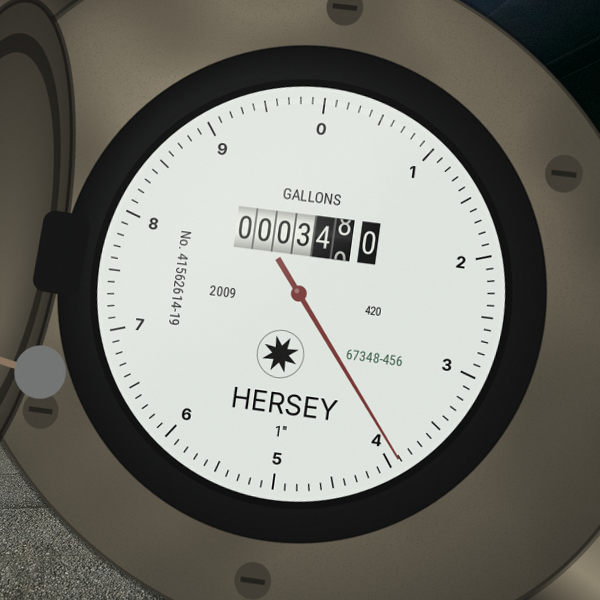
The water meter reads 3483.9 gal
